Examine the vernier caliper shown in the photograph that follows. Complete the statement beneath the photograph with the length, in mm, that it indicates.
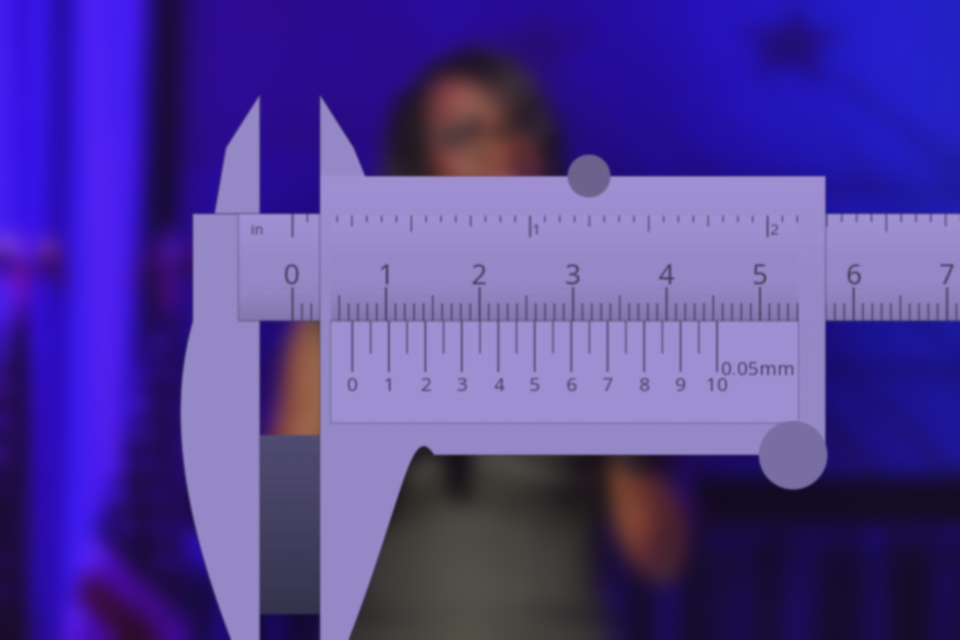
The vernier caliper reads 6.4 mm
